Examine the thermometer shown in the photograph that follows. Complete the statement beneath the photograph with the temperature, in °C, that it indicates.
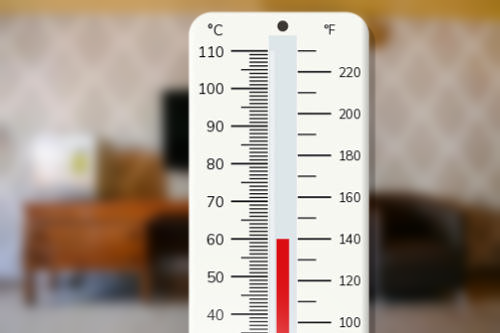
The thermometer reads 60 °C
